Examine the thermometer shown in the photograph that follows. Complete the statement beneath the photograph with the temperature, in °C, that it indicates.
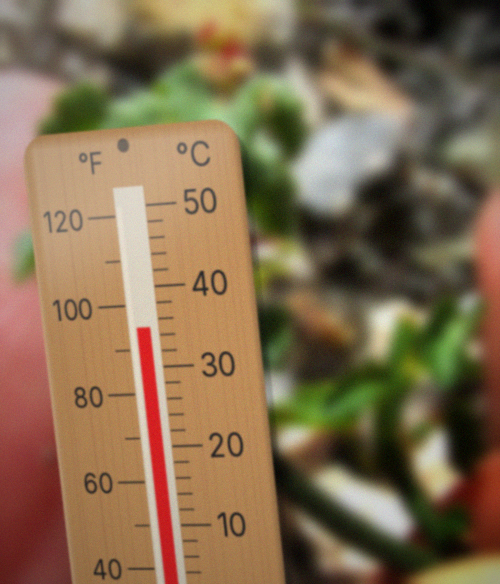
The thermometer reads 35 °C
